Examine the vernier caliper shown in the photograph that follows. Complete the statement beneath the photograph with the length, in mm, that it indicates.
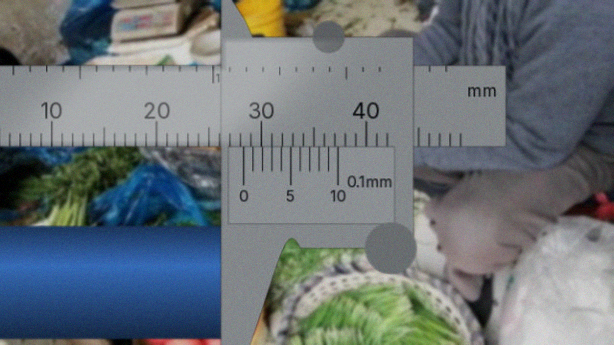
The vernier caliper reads 28.3 mm
